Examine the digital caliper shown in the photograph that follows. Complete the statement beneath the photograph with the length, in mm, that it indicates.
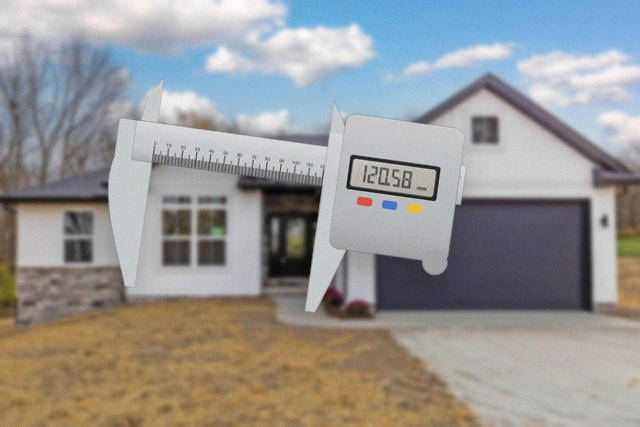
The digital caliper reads 120.58 mm
